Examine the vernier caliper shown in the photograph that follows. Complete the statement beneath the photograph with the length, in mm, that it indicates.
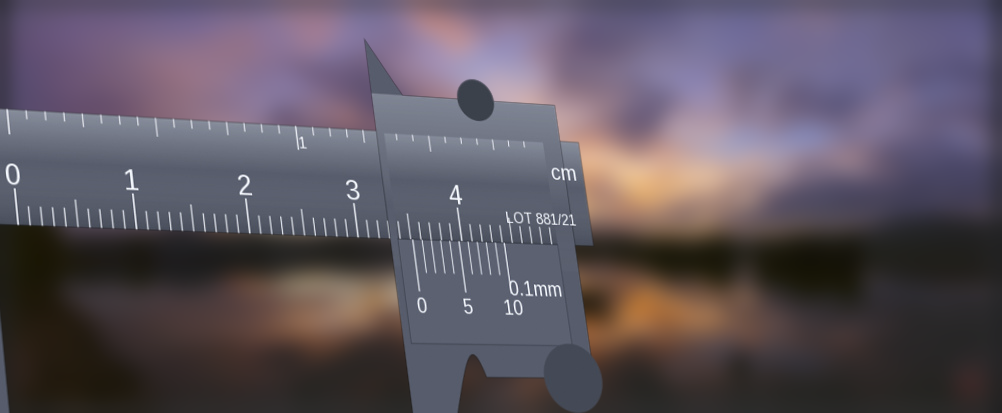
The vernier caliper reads 35.2 mm
